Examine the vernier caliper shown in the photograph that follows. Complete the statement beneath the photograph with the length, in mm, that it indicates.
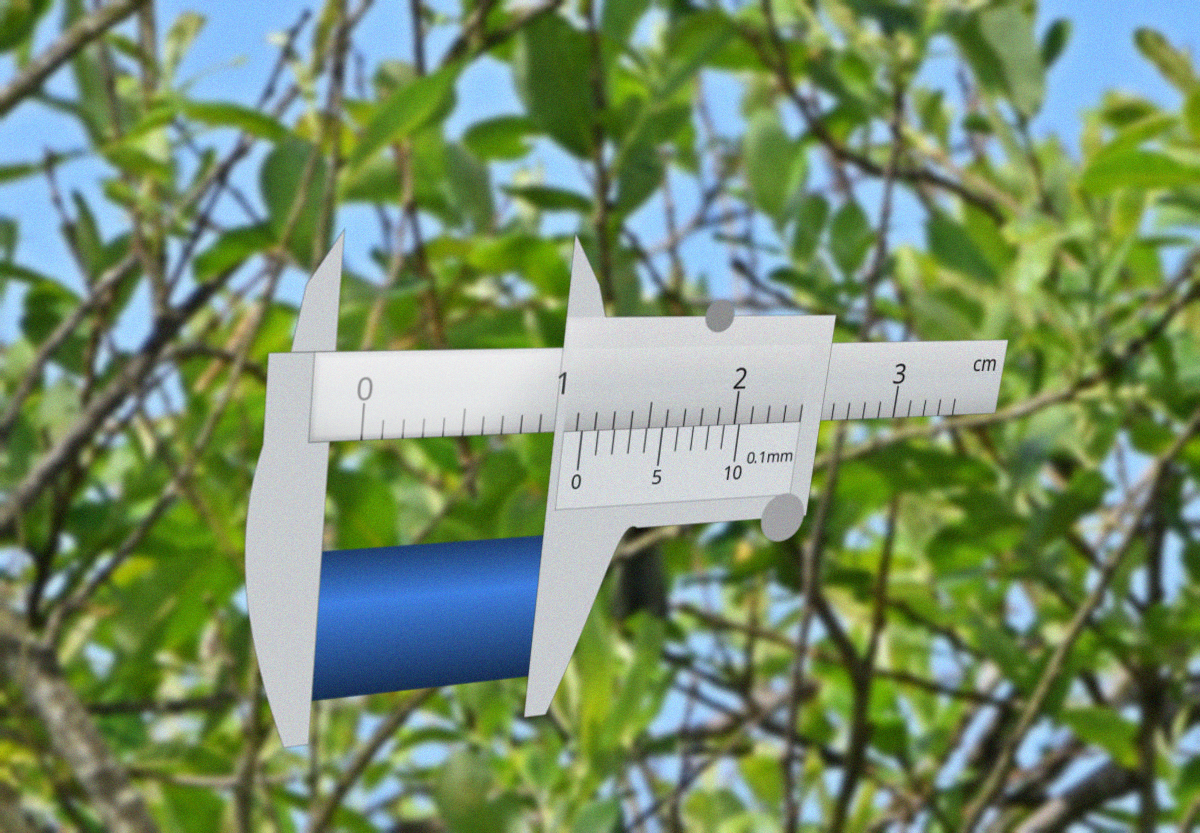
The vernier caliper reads 11.3 mm
